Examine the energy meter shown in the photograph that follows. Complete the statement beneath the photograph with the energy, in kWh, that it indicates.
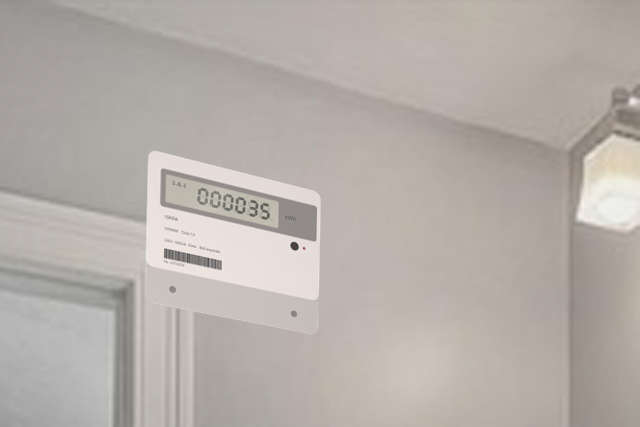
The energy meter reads 35 kWh
